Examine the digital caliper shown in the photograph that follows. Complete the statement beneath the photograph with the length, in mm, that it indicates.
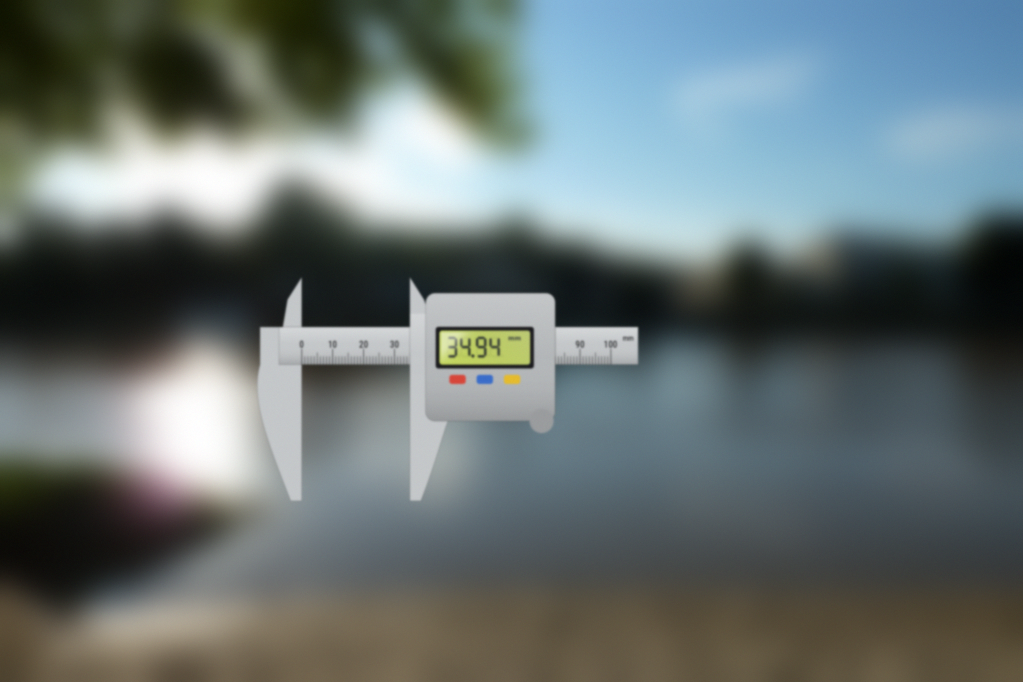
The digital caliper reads 34.94 mm
